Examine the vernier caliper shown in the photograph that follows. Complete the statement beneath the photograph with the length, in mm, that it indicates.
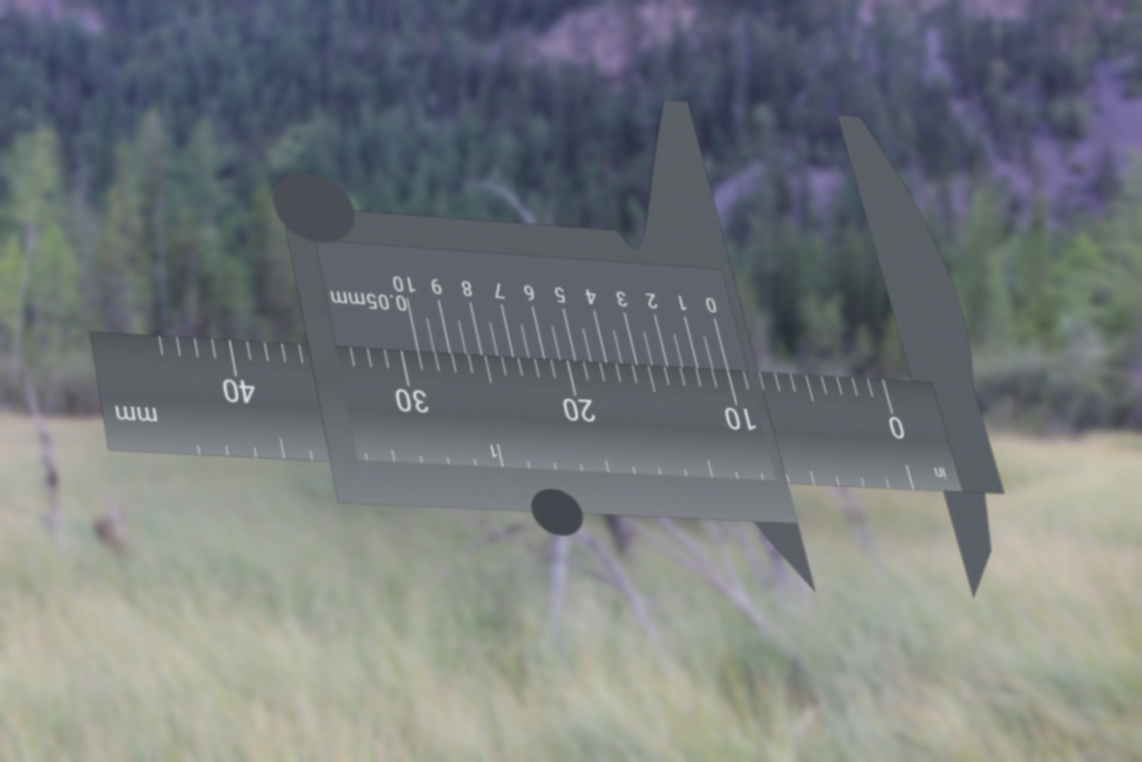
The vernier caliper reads 10.0 mm
